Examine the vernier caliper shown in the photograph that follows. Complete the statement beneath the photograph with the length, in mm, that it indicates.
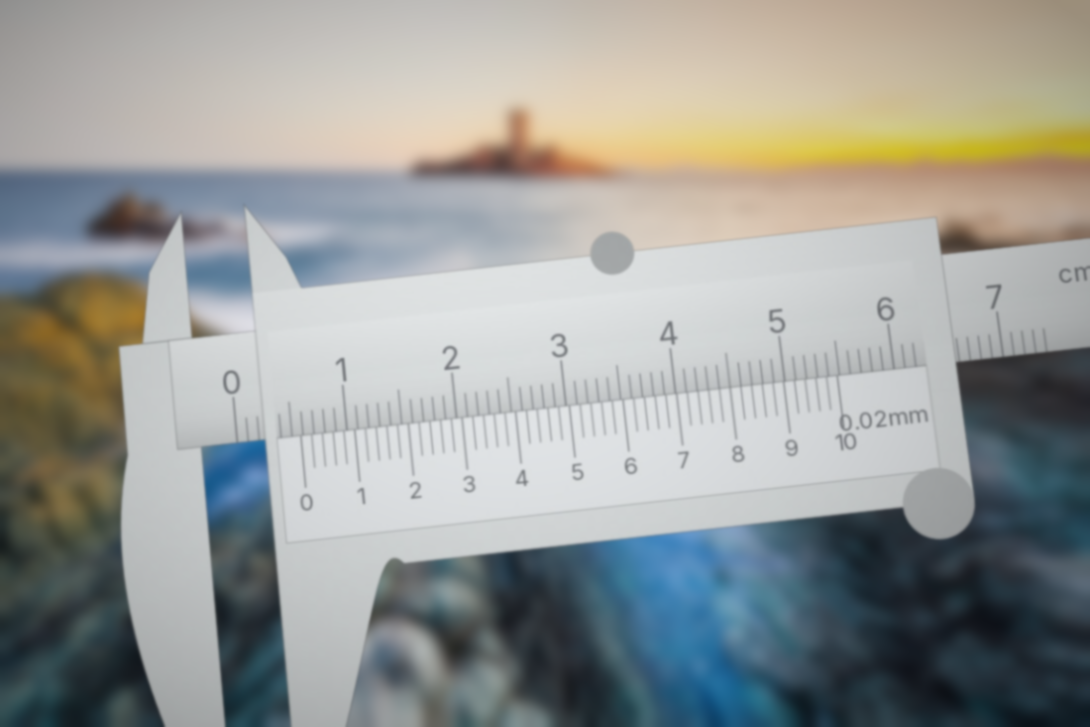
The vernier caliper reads 5.8 mm
